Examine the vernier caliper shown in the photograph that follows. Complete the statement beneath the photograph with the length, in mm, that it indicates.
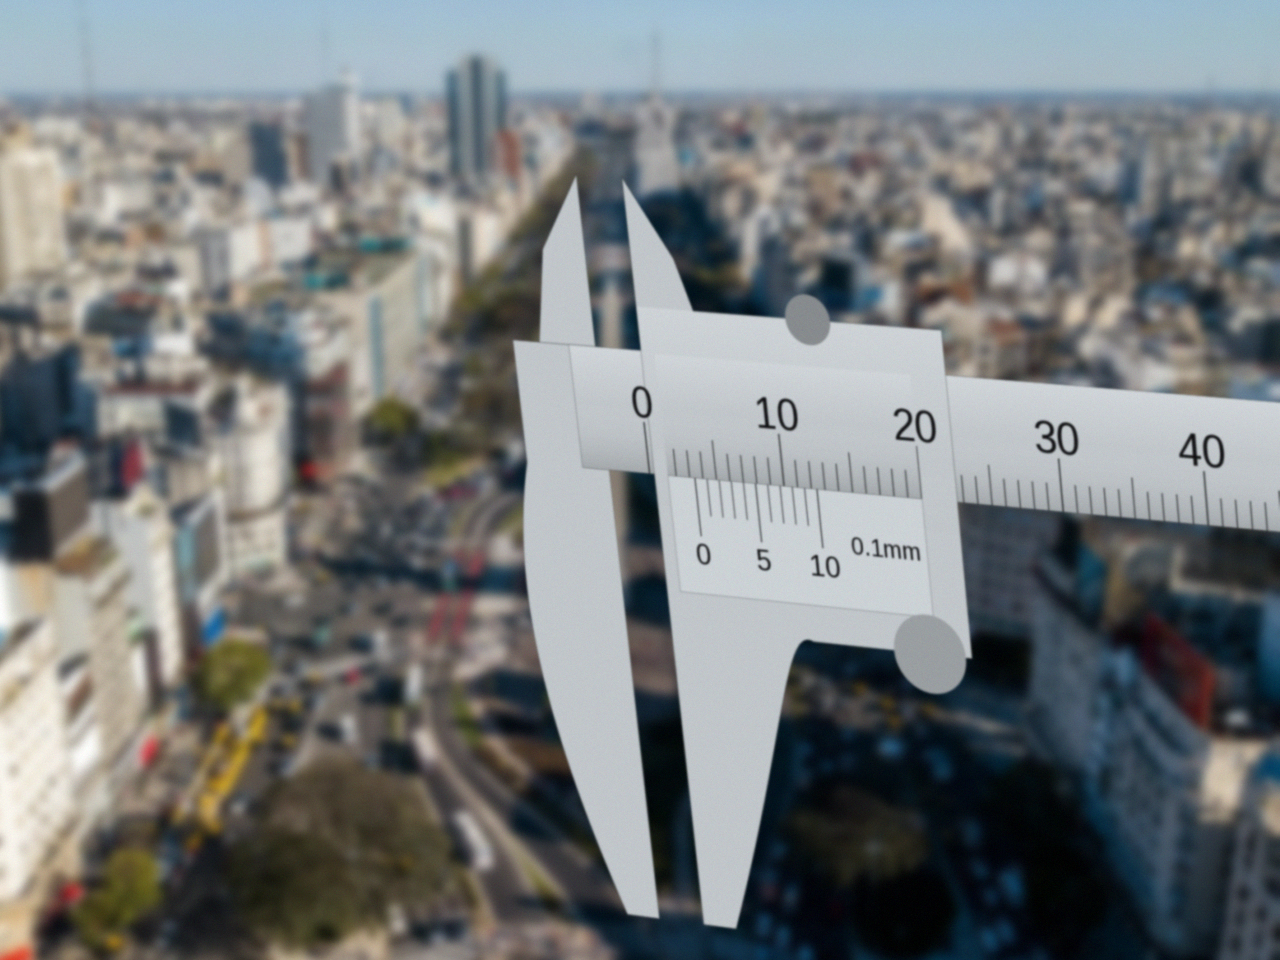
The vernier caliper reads 3.4 mm
